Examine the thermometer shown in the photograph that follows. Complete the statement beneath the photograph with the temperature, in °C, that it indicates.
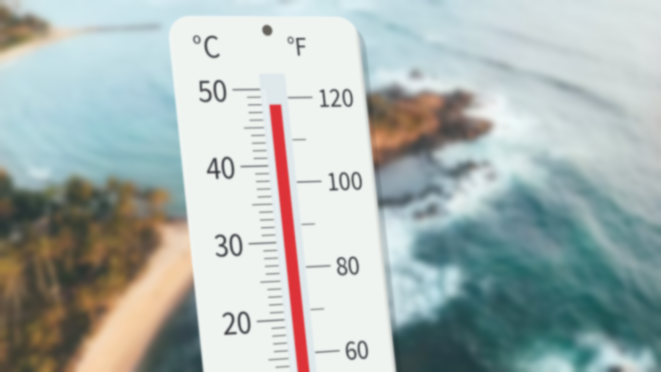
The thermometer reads 48 °C
